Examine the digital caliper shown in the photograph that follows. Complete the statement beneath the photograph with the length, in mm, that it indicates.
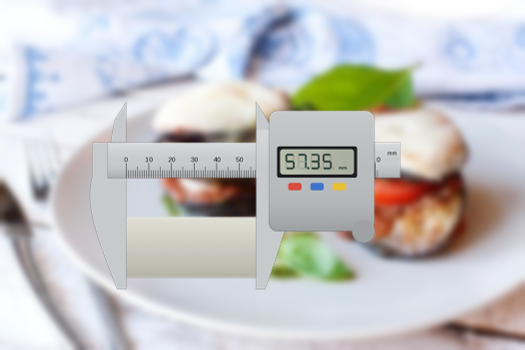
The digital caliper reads 57.35 mm
